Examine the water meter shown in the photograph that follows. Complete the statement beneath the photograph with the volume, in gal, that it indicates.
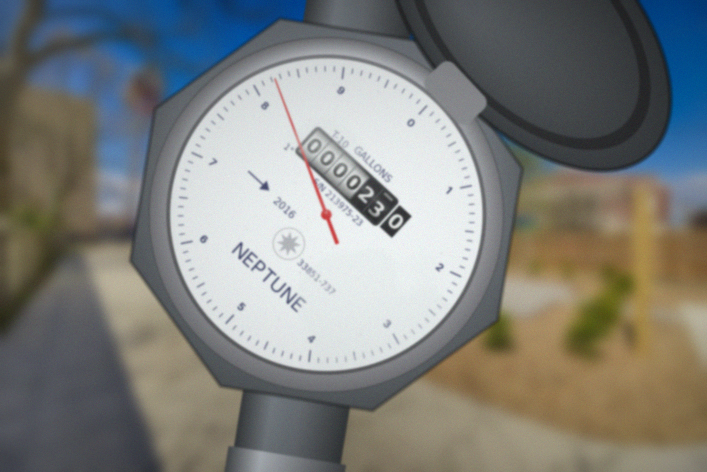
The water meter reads 228.2 gal
